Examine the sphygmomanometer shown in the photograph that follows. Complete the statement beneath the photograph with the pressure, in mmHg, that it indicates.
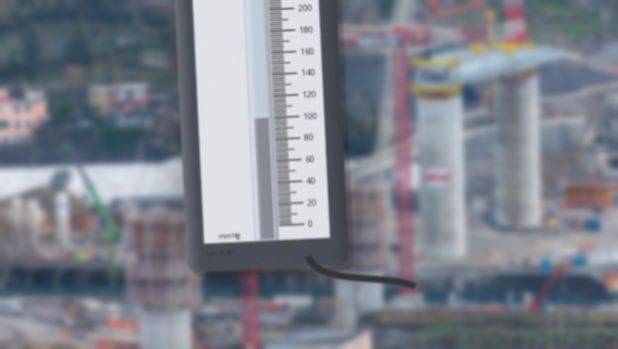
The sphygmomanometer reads 100 mmHg
